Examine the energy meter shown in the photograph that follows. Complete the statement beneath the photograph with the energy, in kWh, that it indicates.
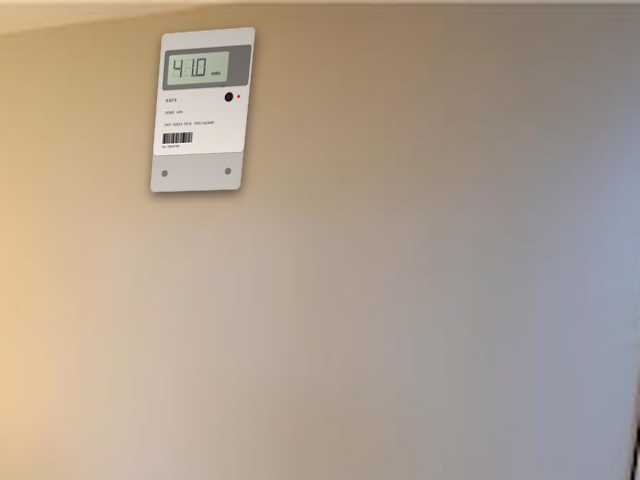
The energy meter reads 41.0 kWh
